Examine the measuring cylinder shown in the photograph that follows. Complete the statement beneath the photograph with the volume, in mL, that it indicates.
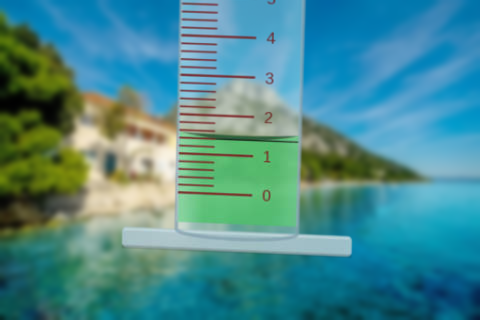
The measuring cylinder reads 1.4 mL
